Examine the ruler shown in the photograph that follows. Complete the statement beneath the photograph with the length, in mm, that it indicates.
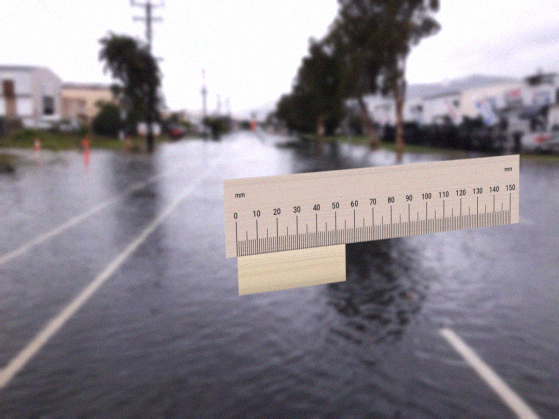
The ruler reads 55 mm
